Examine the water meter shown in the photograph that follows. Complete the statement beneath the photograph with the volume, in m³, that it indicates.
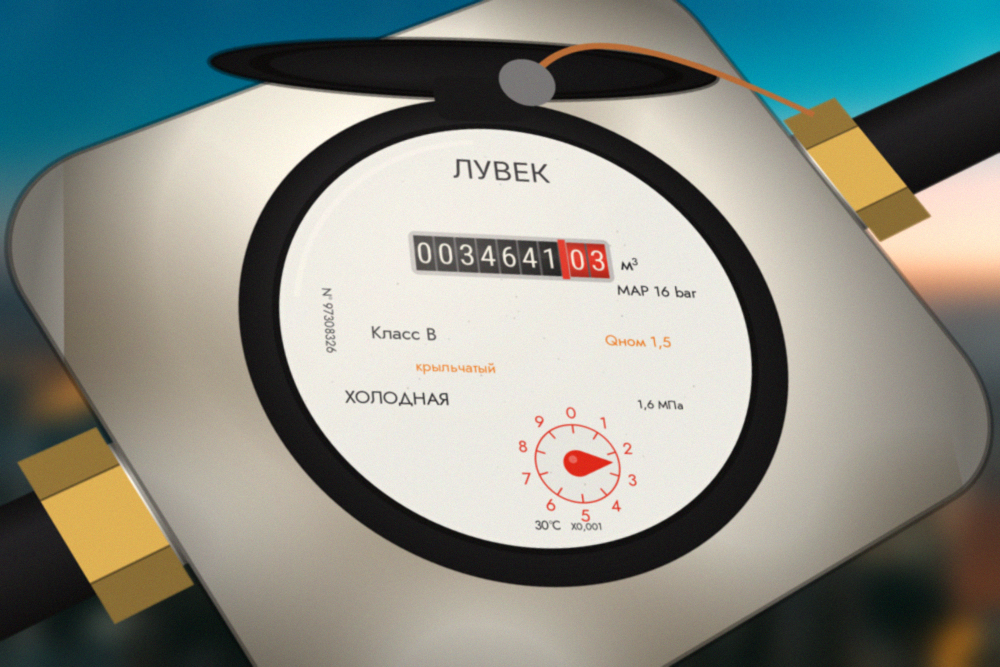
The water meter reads 34641.032 m³
